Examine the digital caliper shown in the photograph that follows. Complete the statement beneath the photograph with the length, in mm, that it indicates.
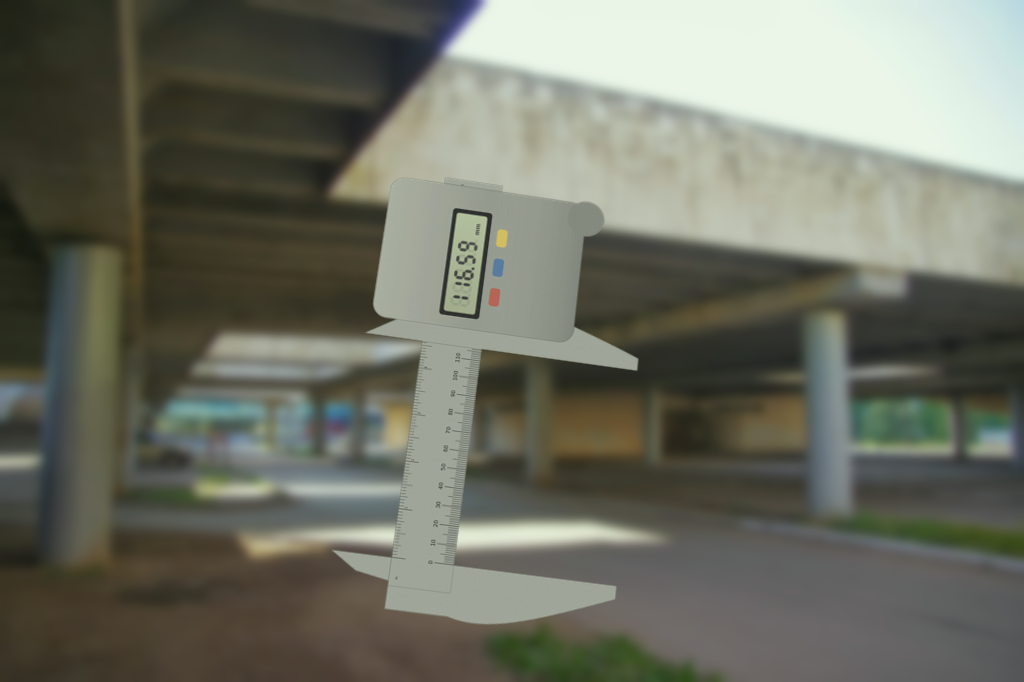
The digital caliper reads 116.59 mm
